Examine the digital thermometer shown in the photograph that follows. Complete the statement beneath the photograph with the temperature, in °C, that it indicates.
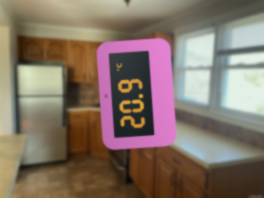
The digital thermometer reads 20.9 °C
